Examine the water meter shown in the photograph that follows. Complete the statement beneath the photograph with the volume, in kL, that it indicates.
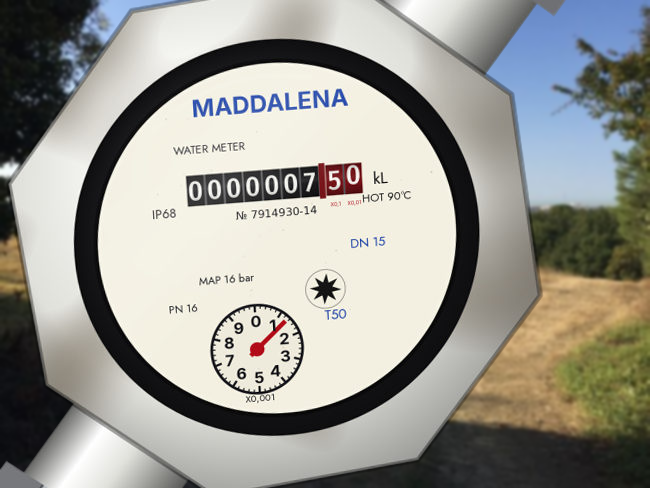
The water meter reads 7.501 kL
